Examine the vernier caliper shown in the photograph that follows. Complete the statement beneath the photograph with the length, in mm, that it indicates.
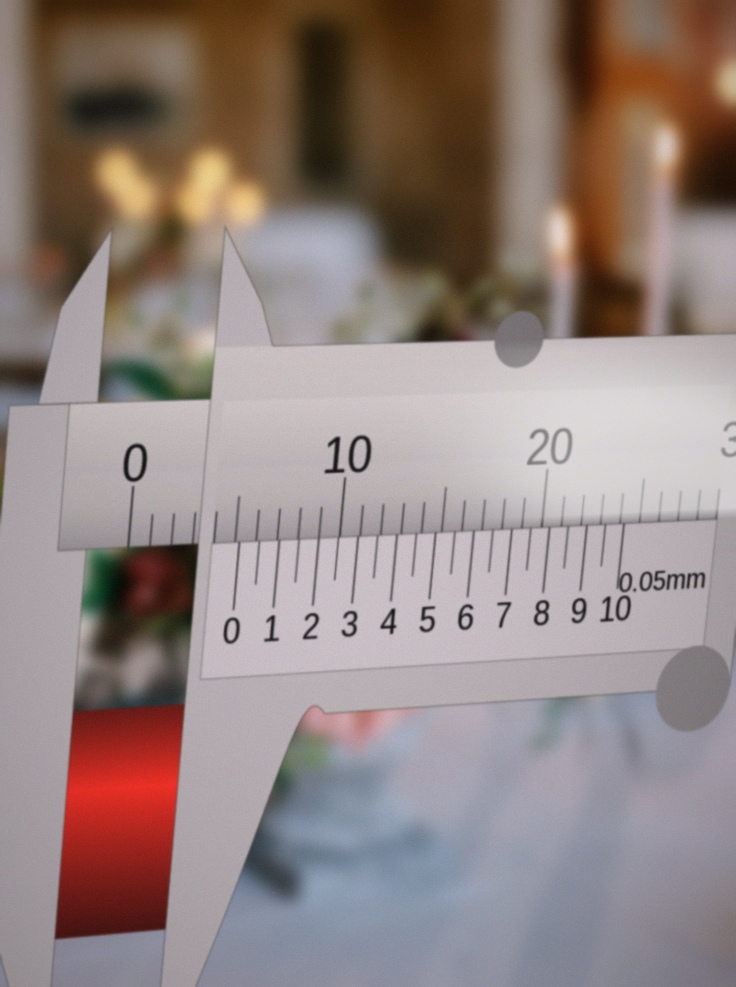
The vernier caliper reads 5.2 mm
